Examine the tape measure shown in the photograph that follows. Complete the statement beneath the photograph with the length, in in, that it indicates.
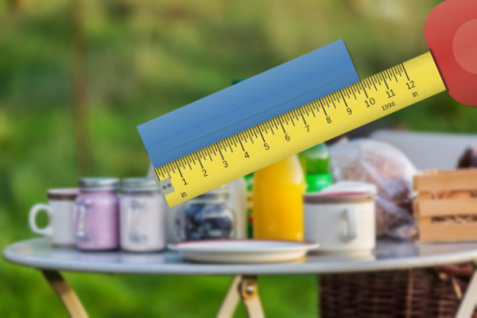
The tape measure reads 10 in
